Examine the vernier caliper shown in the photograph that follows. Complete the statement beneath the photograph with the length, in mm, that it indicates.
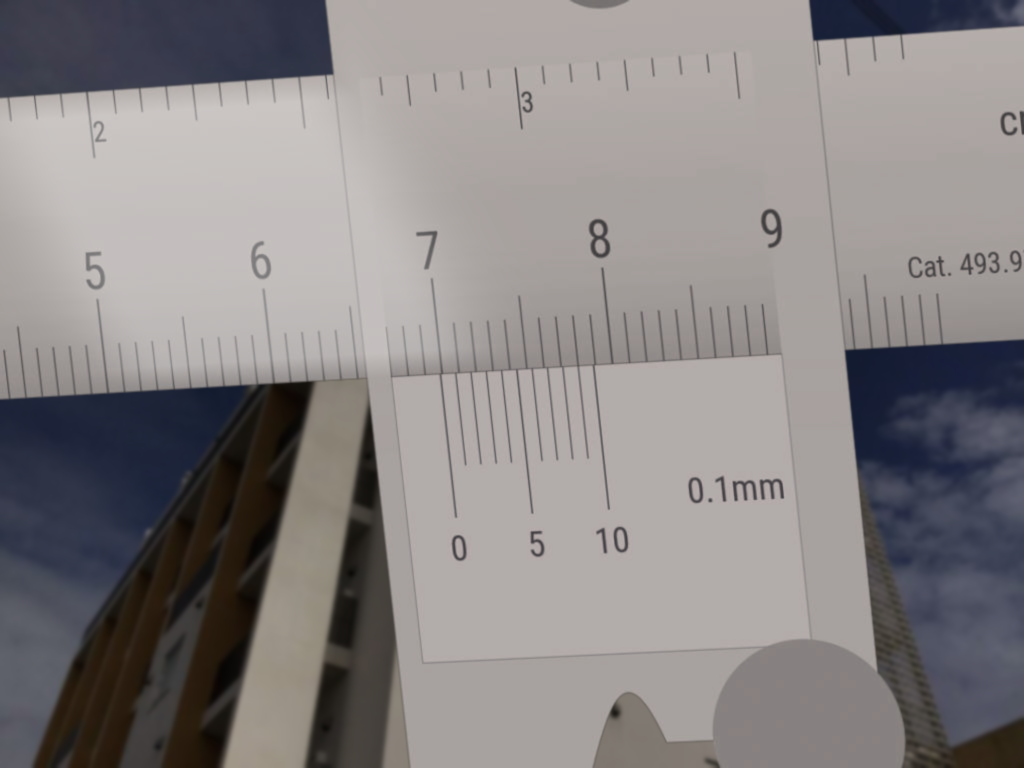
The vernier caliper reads 69.9 mm
